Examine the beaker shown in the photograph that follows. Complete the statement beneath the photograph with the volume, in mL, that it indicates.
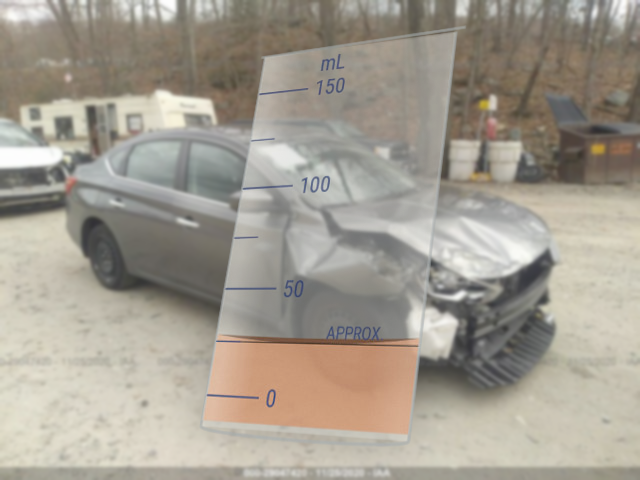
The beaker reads 25 mL
